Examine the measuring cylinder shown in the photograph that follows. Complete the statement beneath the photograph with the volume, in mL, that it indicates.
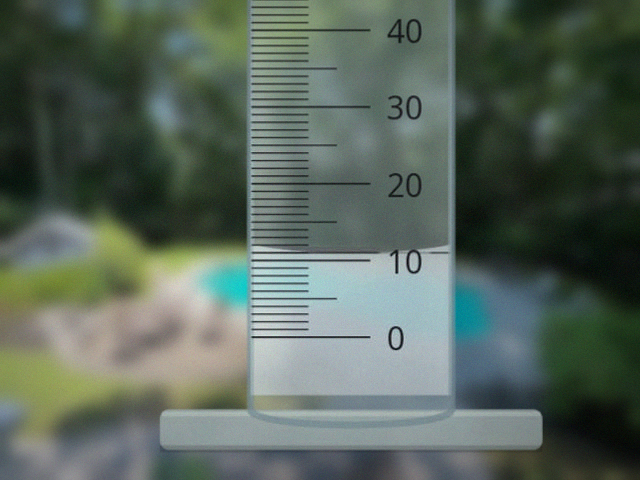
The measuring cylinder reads 11 mL
